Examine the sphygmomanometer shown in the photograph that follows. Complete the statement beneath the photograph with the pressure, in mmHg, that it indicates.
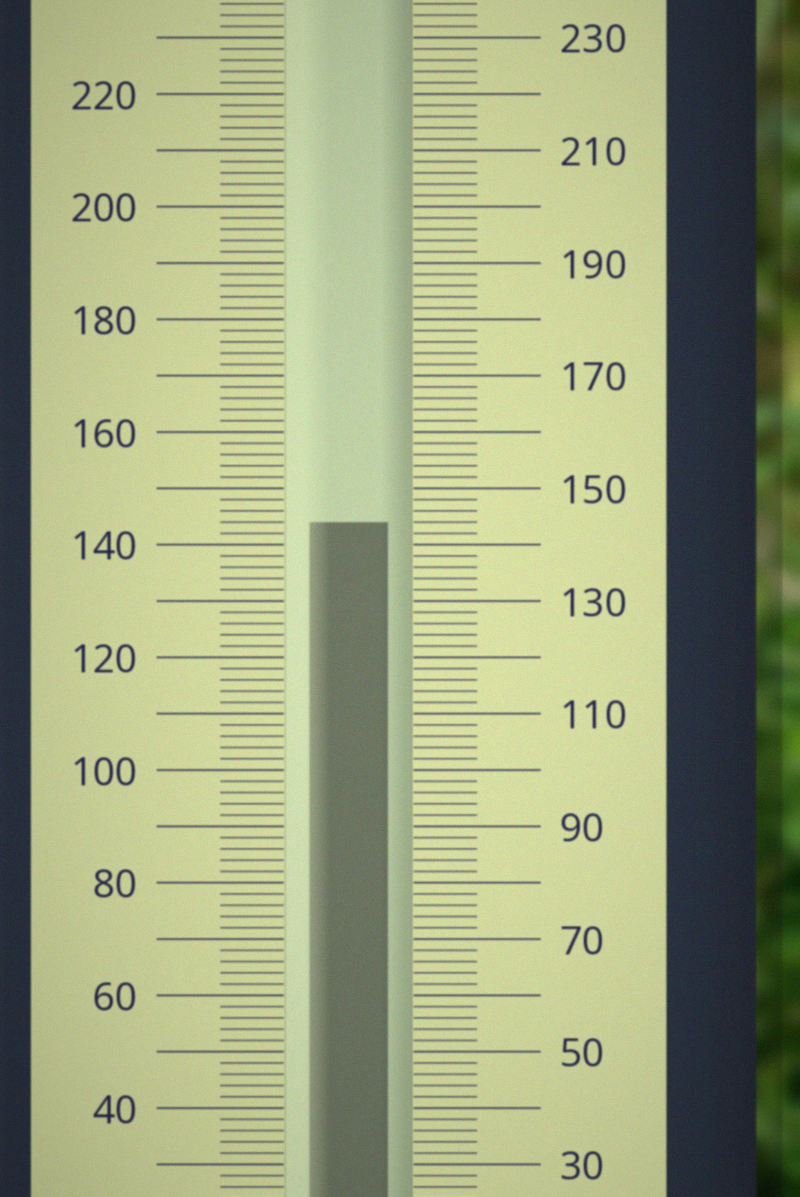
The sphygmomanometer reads 144 mmHg
